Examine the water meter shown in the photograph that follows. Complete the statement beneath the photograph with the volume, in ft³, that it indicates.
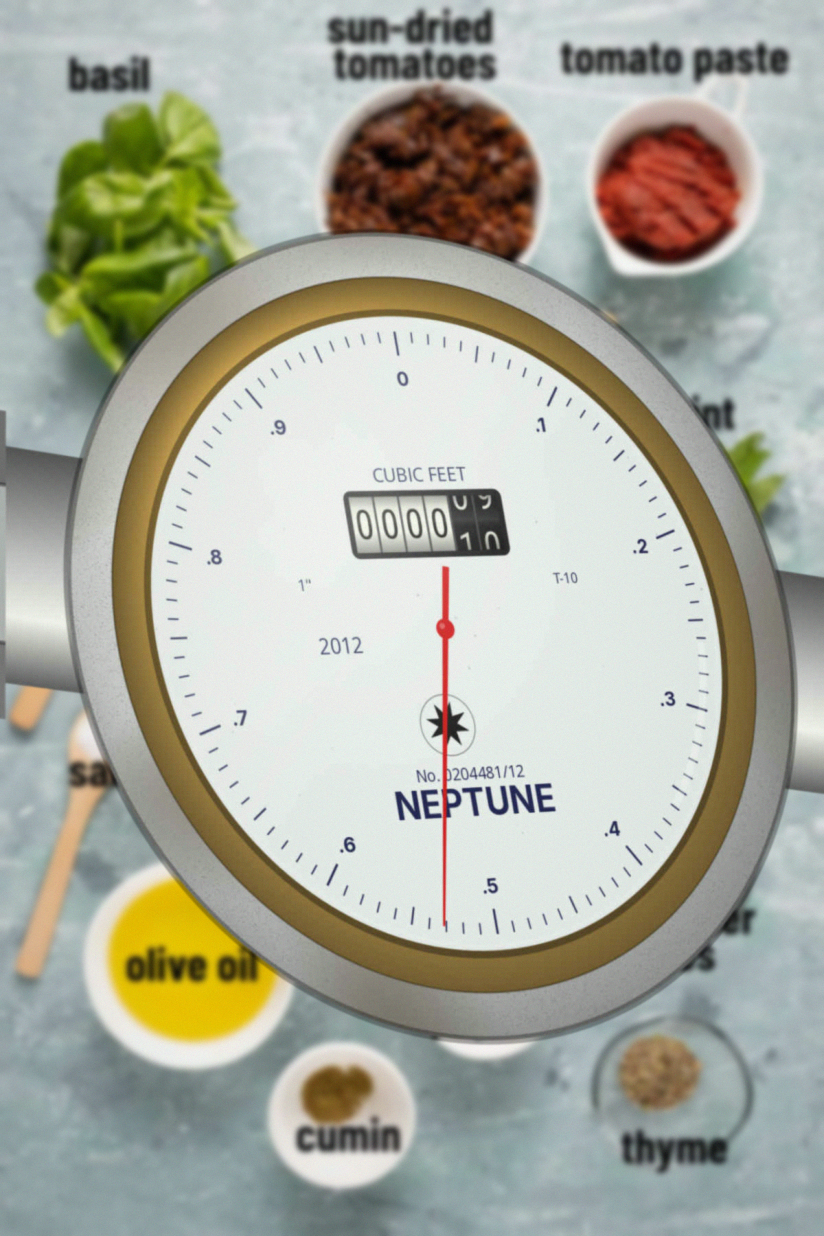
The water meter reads 9.53 ft³
